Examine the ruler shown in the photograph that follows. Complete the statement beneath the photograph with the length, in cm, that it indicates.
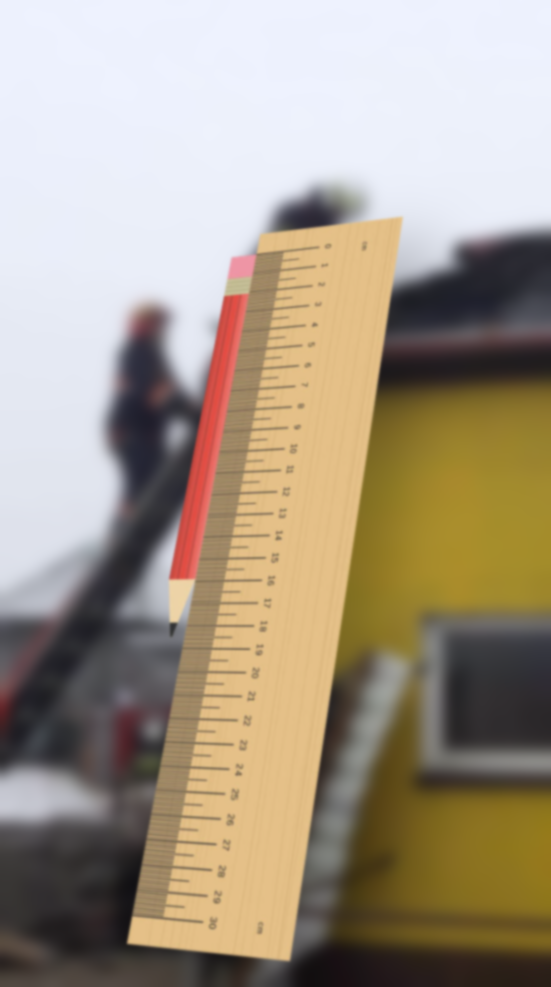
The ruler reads 18.5 cm
